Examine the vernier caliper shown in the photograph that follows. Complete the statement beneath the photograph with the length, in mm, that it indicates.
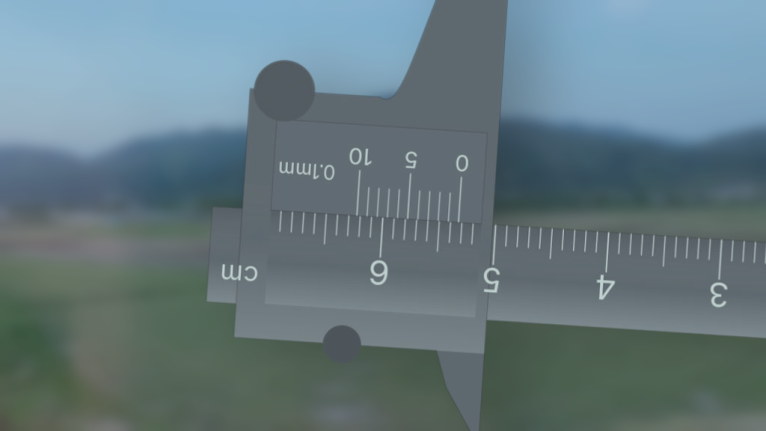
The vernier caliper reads 53.3 mm
